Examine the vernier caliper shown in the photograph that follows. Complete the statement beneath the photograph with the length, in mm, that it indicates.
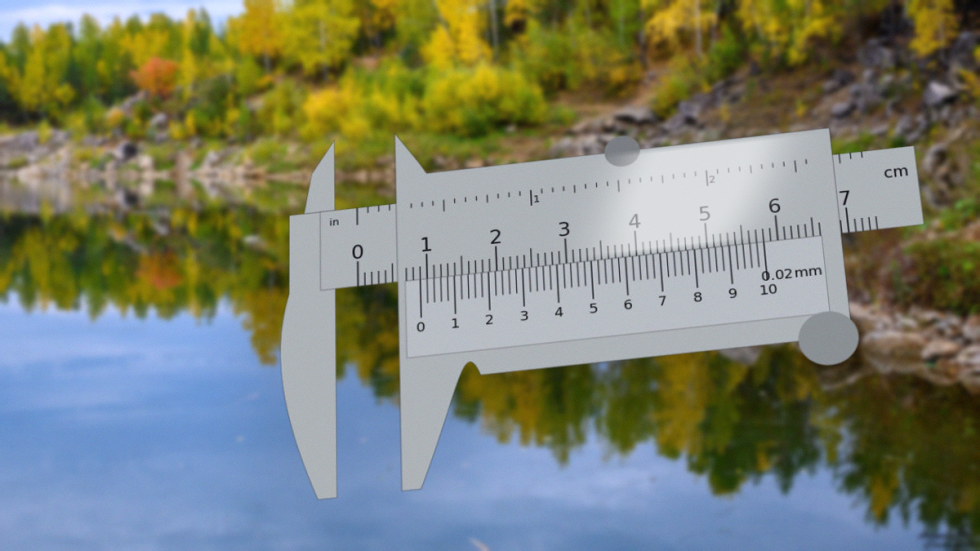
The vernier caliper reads 9.0 mm
